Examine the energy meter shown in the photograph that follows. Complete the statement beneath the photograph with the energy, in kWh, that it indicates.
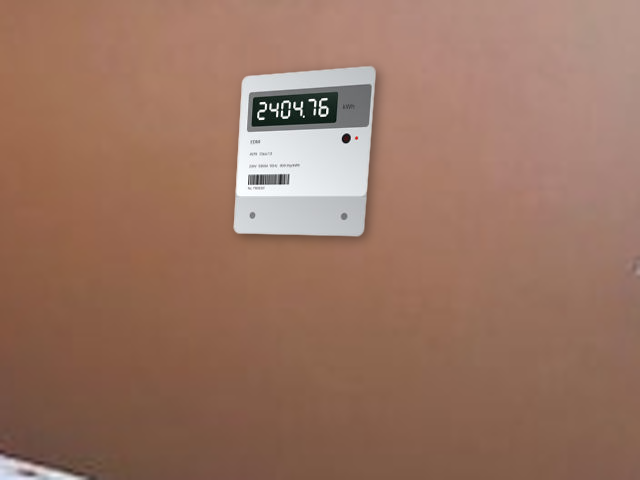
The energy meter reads 2404.76 kWh
